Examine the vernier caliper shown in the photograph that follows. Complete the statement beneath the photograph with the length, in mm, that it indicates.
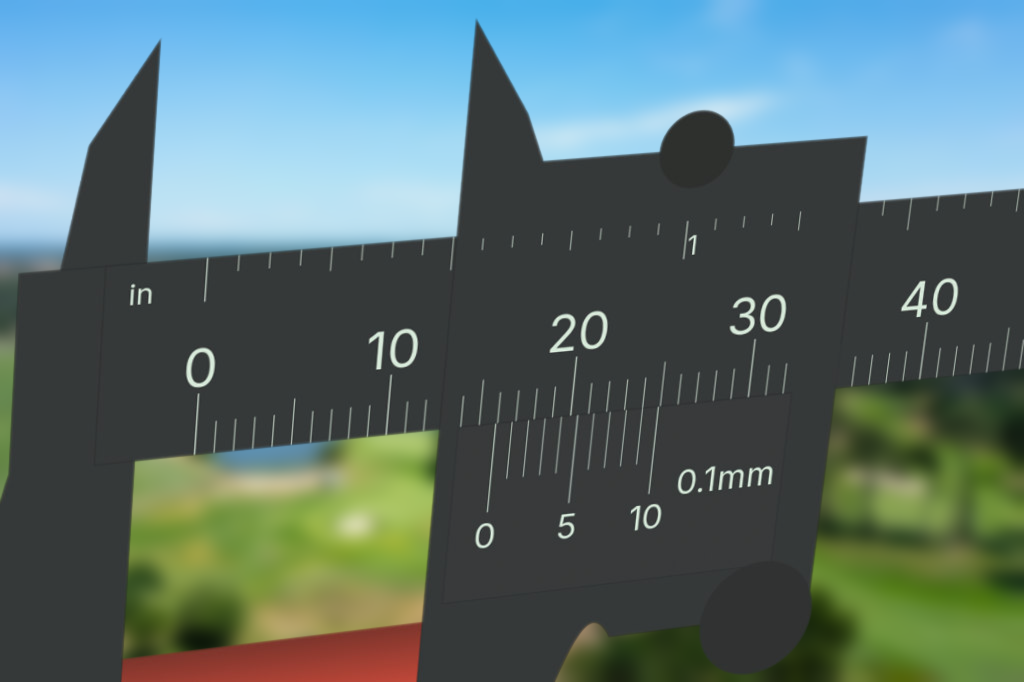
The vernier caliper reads 15.9 mm
